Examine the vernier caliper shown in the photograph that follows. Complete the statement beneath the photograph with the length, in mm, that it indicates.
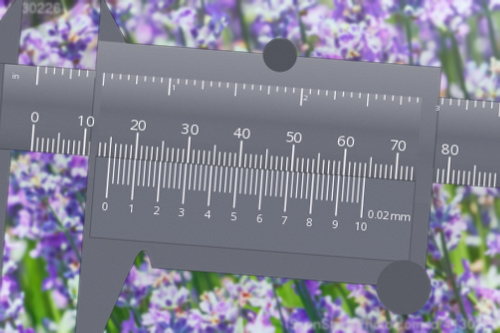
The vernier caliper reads 15.0 mm
